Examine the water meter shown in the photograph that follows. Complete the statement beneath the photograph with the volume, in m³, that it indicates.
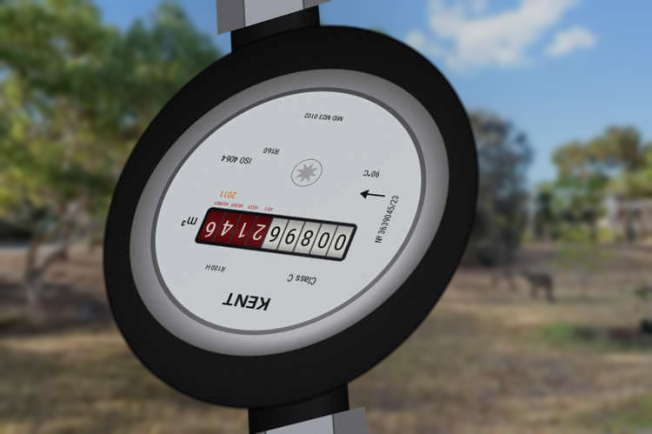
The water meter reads 896.2146 m³
